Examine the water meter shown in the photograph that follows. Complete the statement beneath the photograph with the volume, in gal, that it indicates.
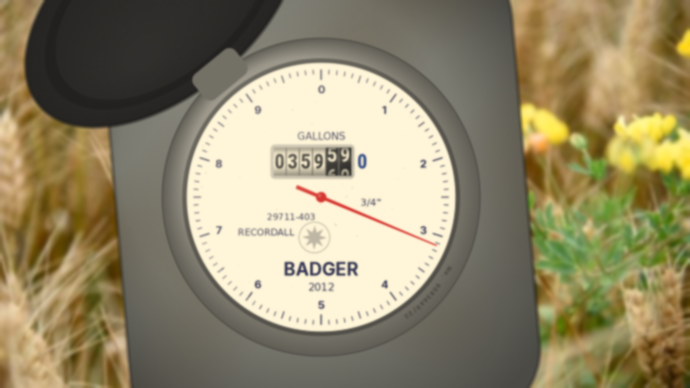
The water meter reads 359593.1 gal
